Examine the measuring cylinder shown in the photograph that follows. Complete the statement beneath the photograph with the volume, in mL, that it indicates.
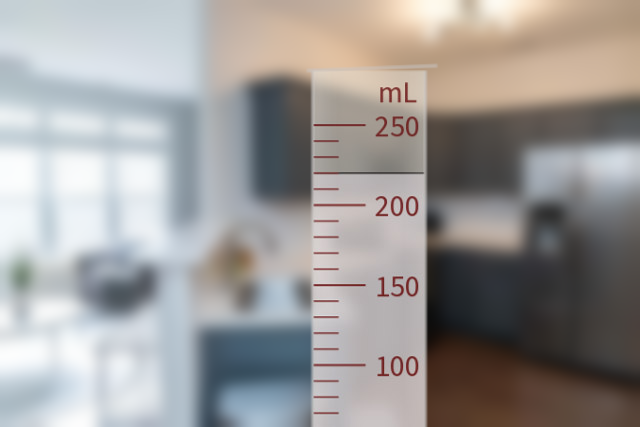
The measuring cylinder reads 220 mL
